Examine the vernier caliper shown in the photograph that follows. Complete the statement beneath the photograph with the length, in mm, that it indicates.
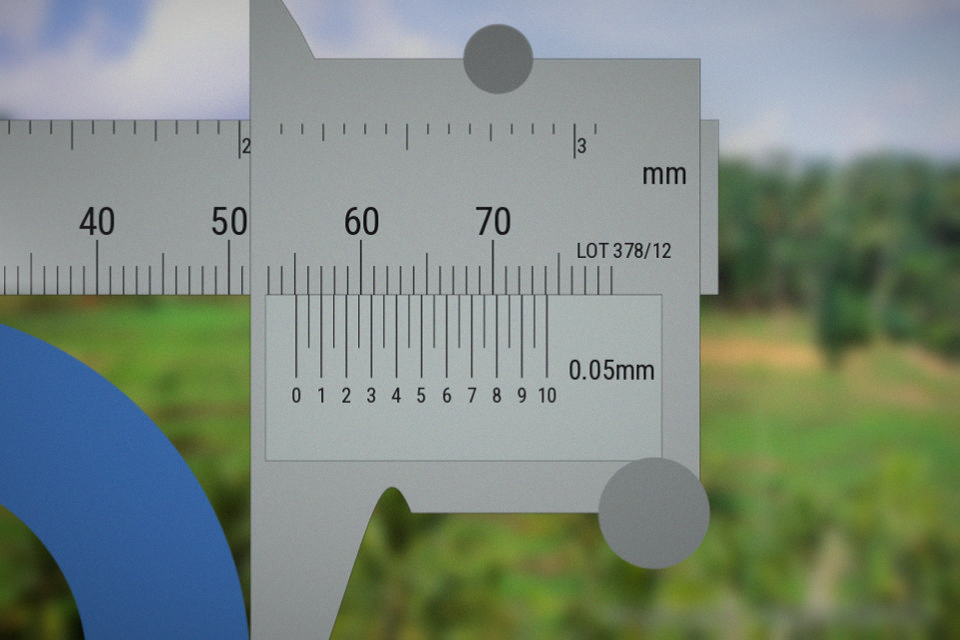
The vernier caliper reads 55.1 mm
